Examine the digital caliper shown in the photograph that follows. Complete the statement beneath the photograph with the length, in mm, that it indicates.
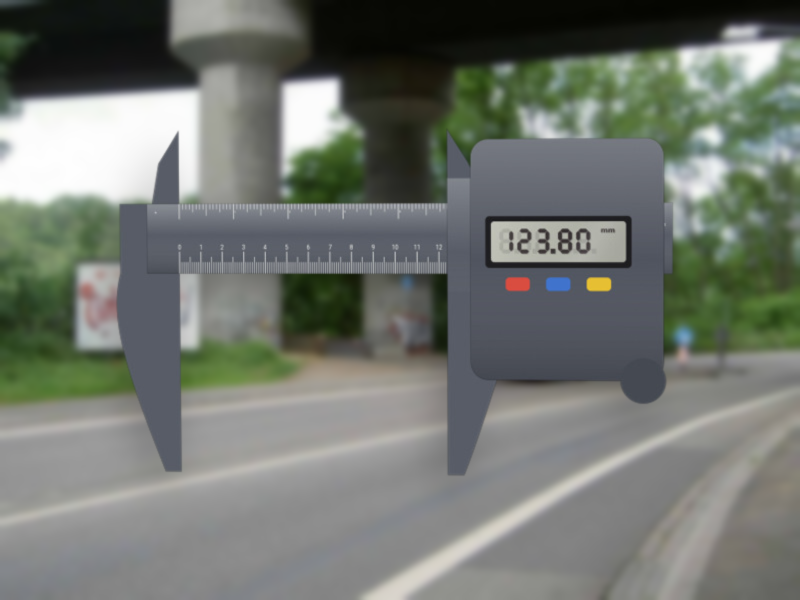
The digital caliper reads 123.80 mm
